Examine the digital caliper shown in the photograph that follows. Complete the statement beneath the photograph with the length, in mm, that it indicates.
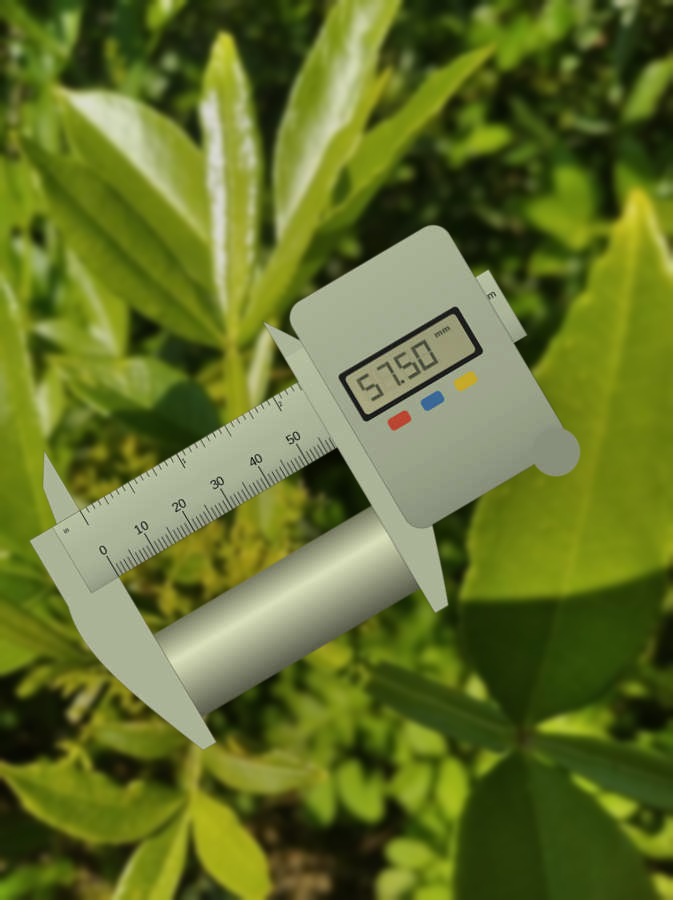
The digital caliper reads 57.50 mm
